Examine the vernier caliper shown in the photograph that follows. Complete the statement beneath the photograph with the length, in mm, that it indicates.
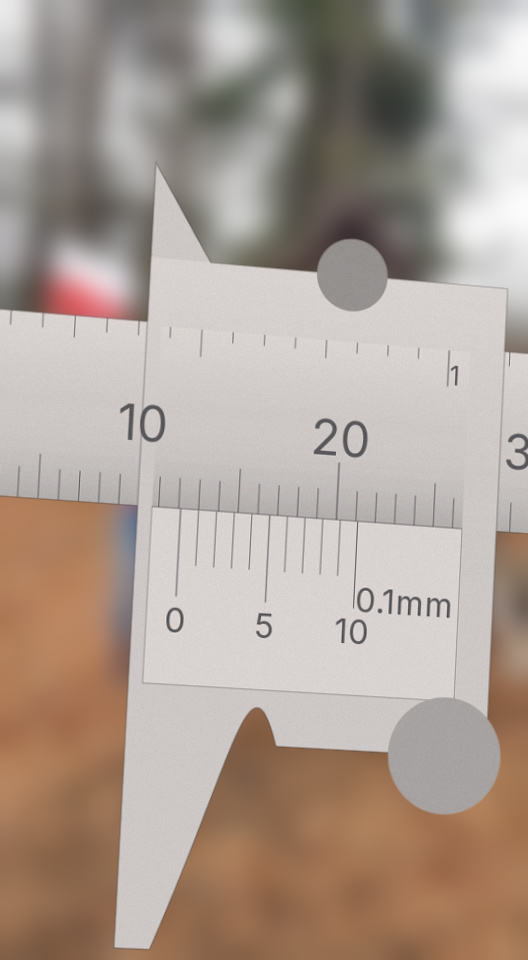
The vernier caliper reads 12.1 mm
